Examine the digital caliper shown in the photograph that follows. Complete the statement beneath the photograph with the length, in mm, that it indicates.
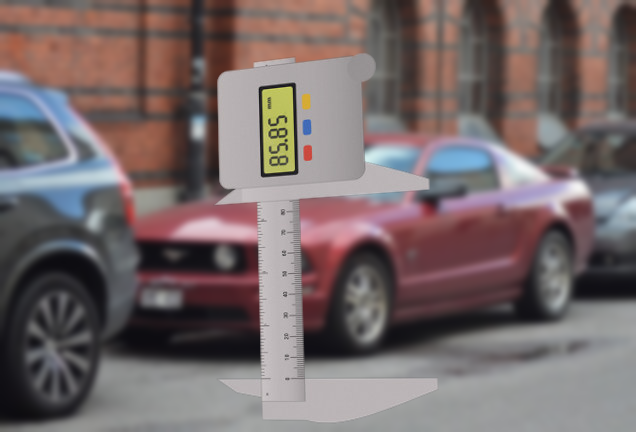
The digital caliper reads 85.85 mm
